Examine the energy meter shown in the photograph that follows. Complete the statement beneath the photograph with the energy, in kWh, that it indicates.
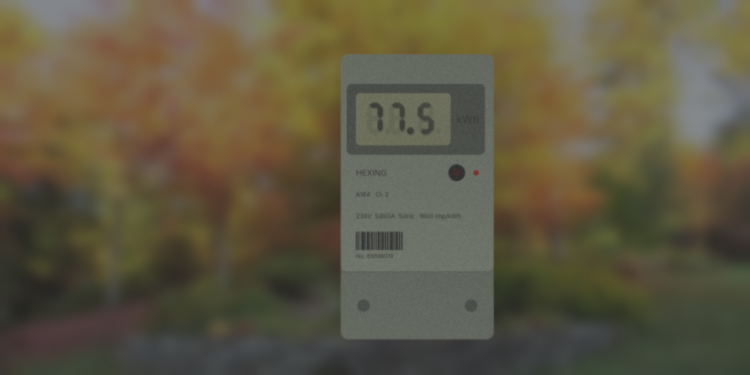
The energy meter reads 77.5 kWh
